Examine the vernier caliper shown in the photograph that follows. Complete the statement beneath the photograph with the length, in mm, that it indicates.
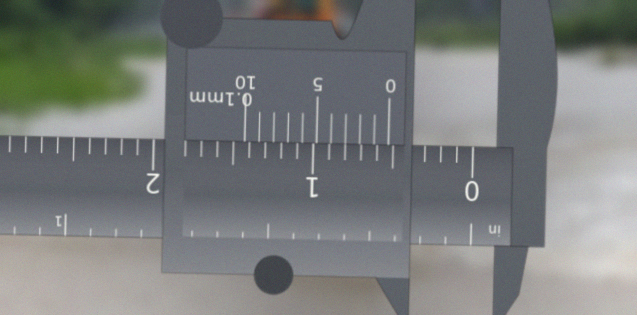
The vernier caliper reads 5.3 mm
